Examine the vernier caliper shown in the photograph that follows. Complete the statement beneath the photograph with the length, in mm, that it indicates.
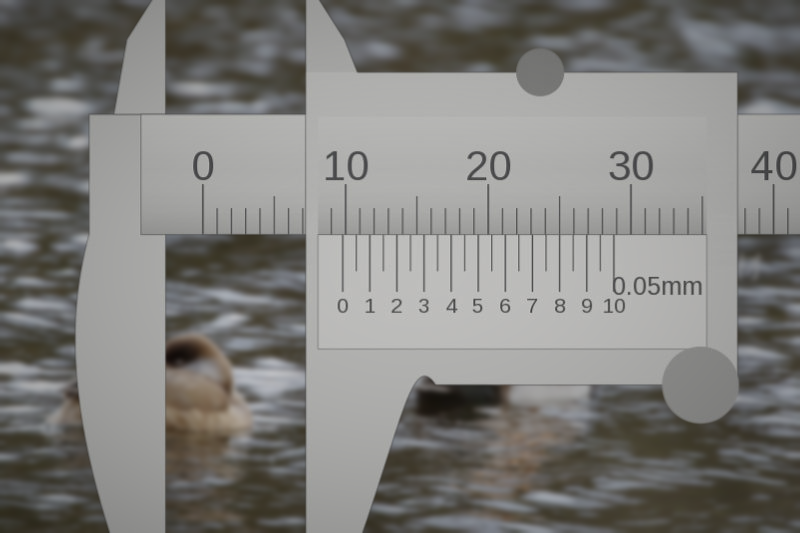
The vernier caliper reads 9.8 mm
